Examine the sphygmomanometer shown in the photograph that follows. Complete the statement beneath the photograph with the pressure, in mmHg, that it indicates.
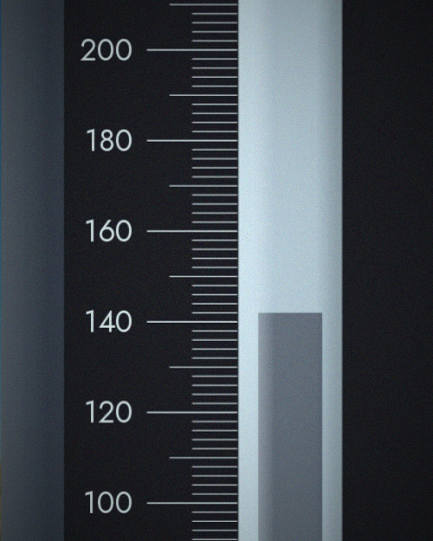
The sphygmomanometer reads 142 mmHg
